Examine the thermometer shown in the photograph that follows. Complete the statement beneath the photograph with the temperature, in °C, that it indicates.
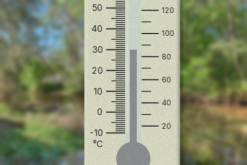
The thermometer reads 30 °C
